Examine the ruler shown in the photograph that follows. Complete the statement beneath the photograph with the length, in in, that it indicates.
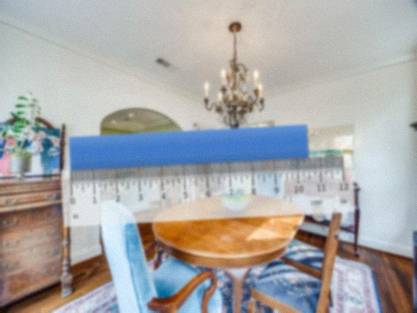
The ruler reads 10.5 in
